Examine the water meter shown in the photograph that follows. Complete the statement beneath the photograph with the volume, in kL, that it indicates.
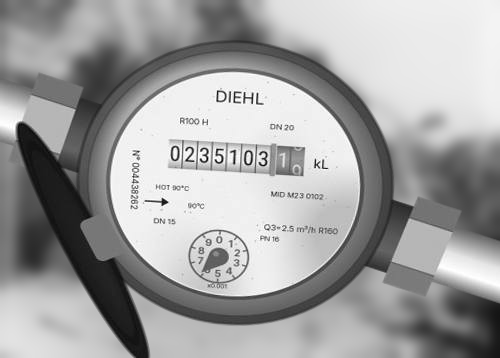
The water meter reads 235103.186 kL
